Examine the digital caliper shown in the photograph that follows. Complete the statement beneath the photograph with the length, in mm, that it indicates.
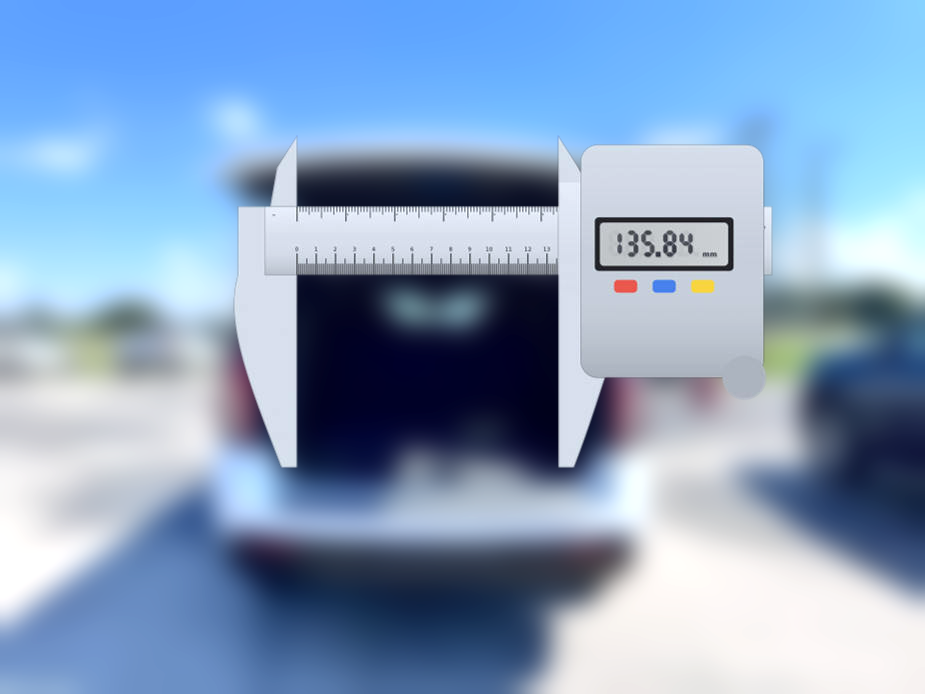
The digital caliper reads 135.84 mm
